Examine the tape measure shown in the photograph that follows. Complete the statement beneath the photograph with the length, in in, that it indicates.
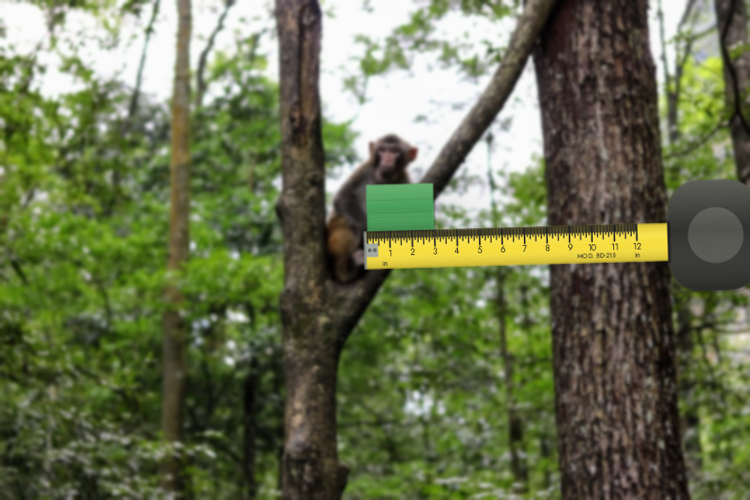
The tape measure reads 3 in
